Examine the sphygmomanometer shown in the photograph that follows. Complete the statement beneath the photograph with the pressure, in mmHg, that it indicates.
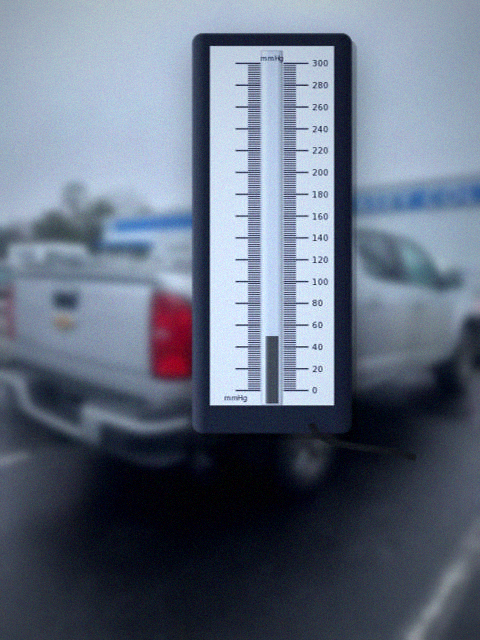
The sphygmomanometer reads 50 mmHg
